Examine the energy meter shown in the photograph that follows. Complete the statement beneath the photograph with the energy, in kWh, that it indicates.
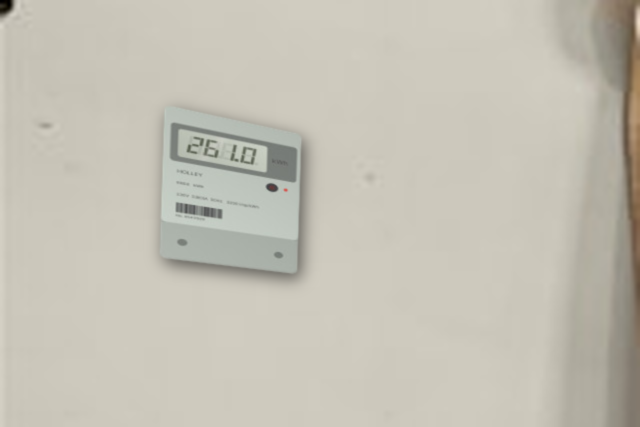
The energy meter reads 261.0 kWh
